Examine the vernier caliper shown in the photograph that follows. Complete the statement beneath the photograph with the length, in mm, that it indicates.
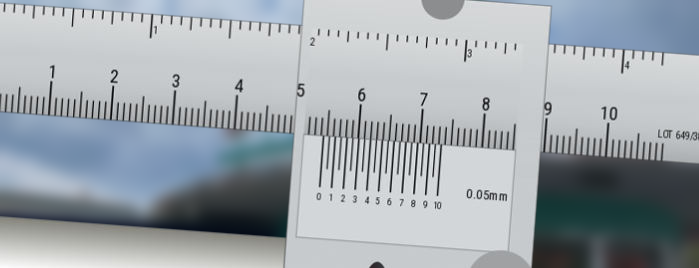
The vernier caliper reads 54.4 mm
